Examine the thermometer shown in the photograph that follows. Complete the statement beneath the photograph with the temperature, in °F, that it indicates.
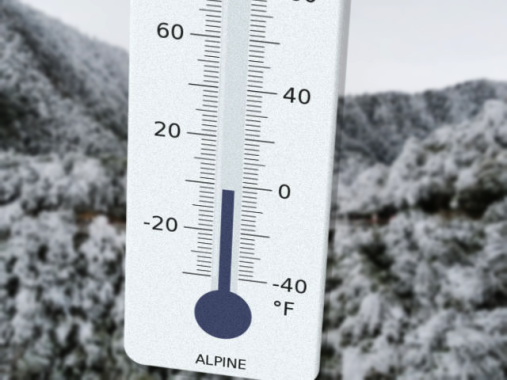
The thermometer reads -2 °F
